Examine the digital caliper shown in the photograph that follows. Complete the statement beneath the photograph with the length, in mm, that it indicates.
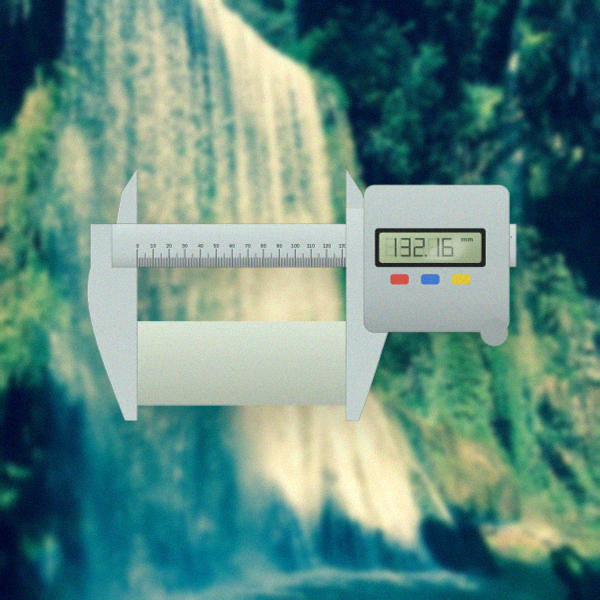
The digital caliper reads 132.16 mm
